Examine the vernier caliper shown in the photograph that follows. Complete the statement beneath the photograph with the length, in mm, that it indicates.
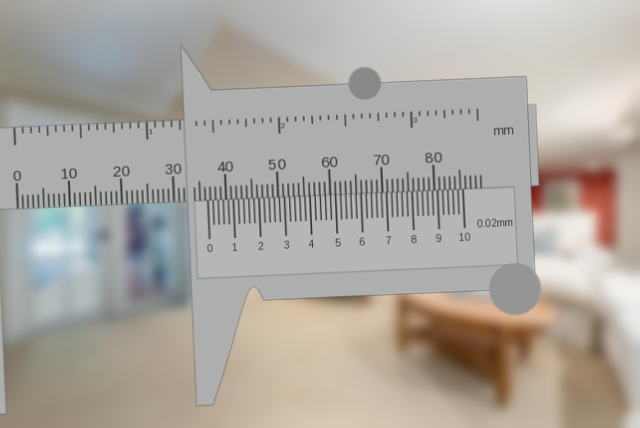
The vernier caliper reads 36.5 mm
